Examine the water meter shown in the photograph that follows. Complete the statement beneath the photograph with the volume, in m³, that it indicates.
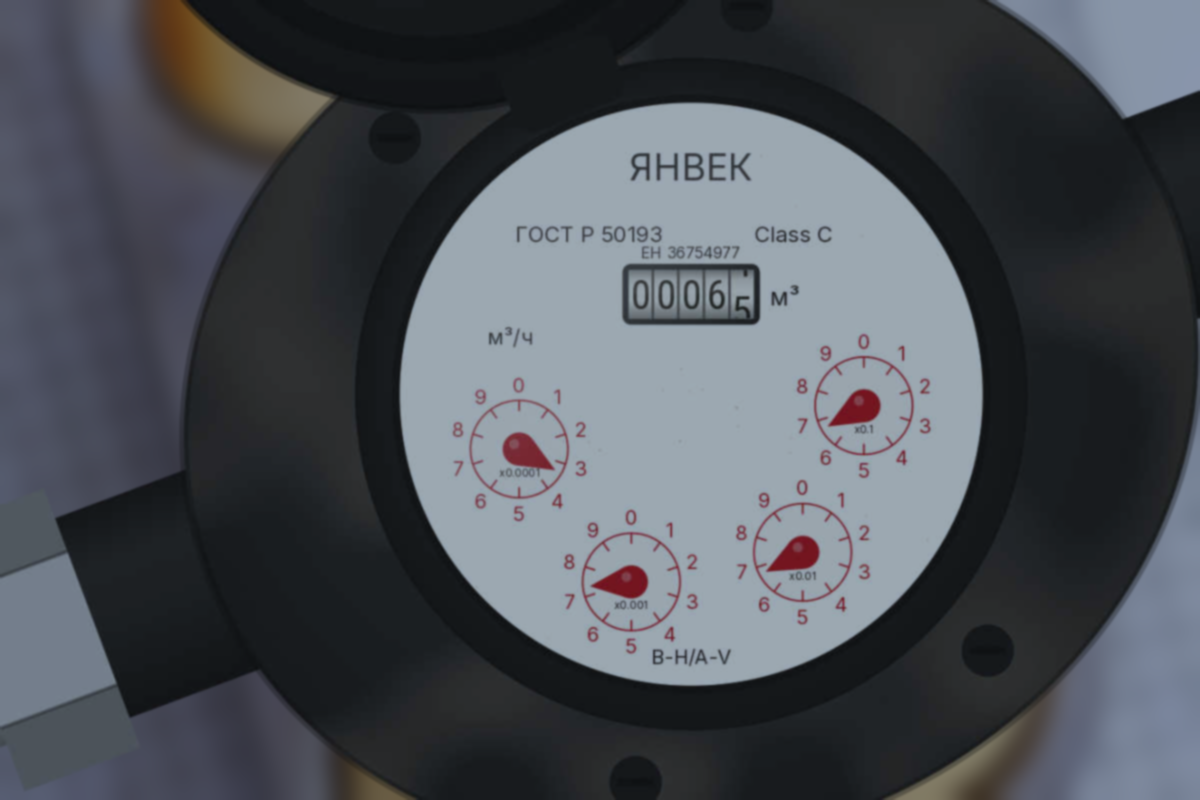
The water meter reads 64.6673 m³
